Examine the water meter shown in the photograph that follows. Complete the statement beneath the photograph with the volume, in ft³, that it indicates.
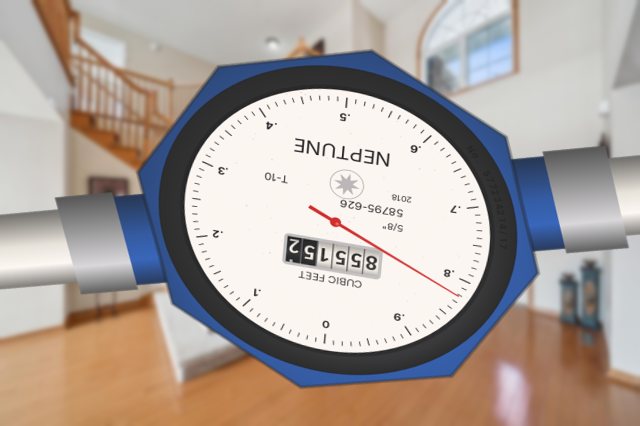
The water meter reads 855151.82 ft³
